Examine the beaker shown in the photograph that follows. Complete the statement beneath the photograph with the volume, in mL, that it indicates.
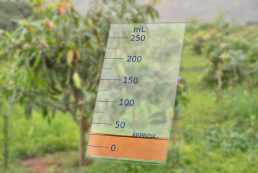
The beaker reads 25 mL
